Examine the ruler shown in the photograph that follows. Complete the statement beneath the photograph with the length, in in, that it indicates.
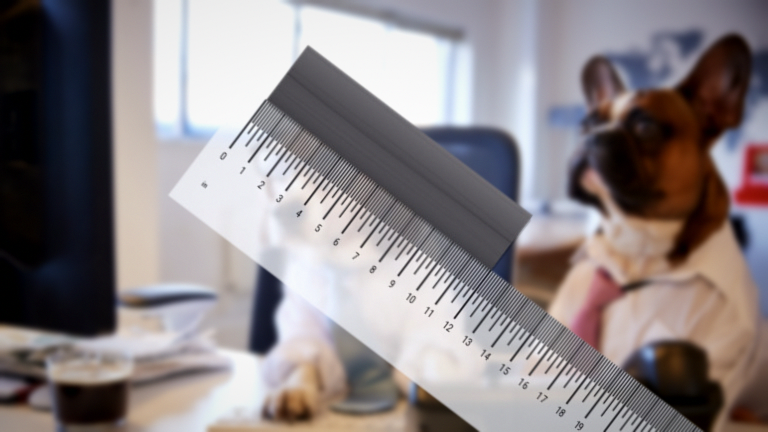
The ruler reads 12 in
